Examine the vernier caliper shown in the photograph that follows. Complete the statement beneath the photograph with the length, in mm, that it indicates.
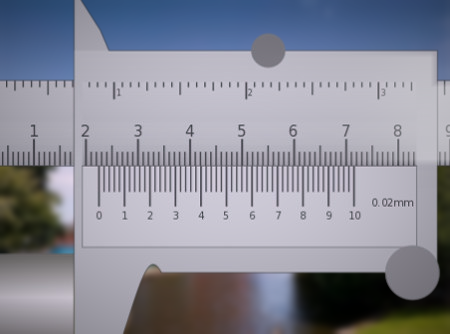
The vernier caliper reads 22.5 mm
